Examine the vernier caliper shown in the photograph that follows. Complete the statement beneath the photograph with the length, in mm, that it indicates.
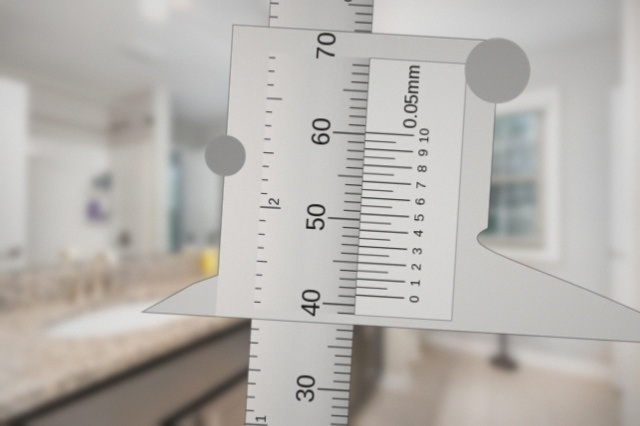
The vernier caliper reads 41.2 mm
